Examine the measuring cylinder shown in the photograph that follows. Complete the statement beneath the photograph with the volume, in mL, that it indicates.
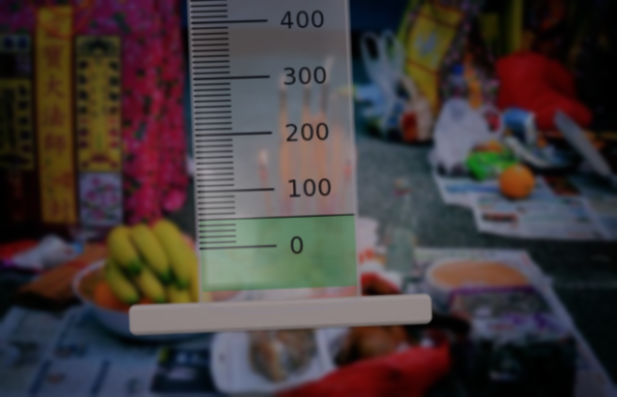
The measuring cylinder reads 50 mL
